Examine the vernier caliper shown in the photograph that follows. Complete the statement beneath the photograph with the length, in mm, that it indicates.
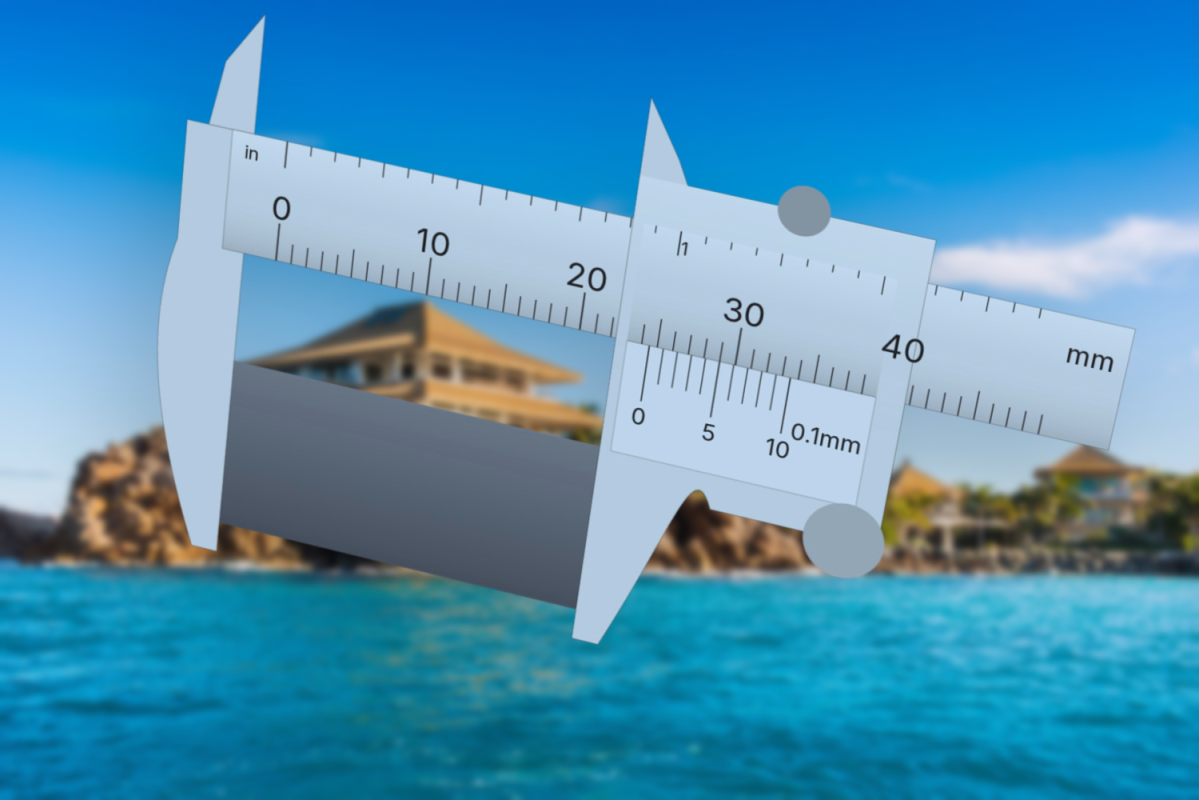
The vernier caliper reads 24.5 mm
